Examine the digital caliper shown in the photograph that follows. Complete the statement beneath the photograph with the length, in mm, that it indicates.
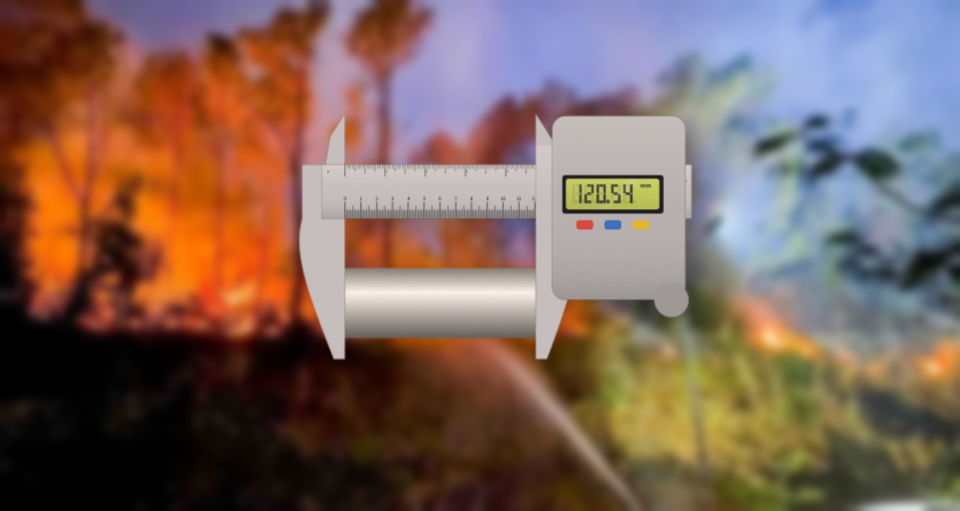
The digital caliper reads 120.54 mm
